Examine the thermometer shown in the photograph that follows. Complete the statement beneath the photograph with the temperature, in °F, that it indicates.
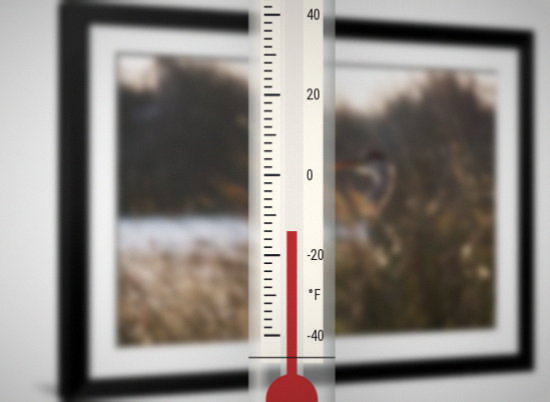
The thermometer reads -14 °F
